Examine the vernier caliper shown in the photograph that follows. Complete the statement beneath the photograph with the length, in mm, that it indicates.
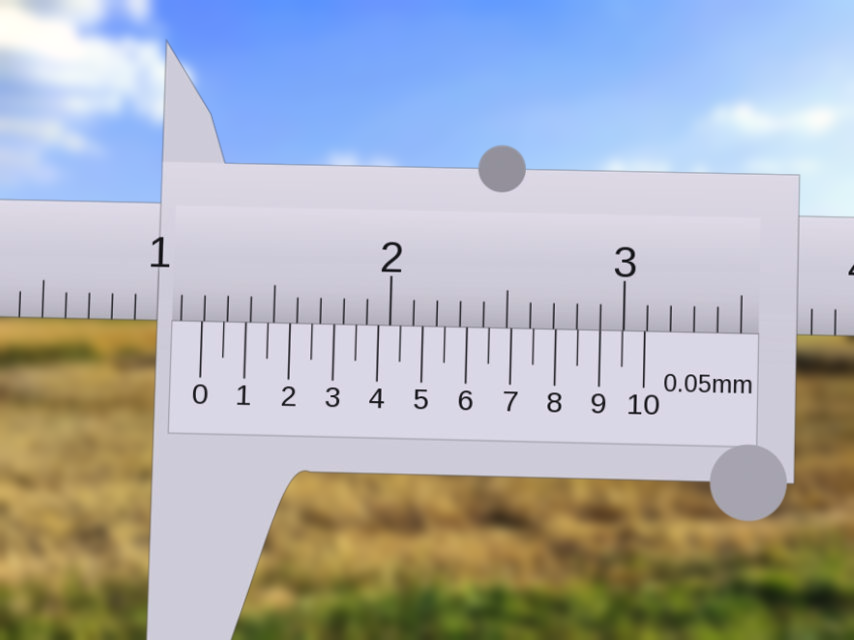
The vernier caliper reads 11.9 mm
